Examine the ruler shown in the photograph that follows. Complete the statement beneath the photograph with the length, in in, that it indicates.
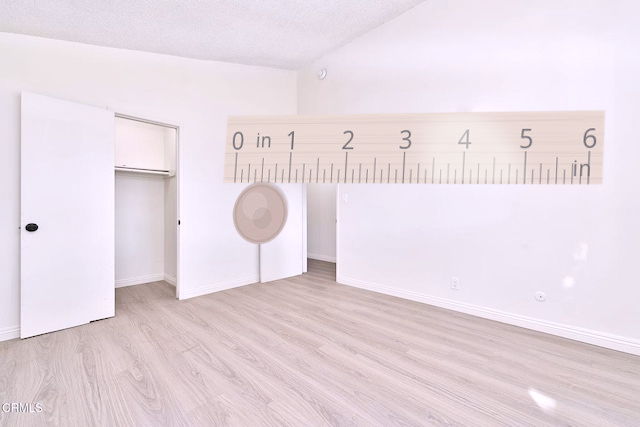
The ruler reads 1 in
